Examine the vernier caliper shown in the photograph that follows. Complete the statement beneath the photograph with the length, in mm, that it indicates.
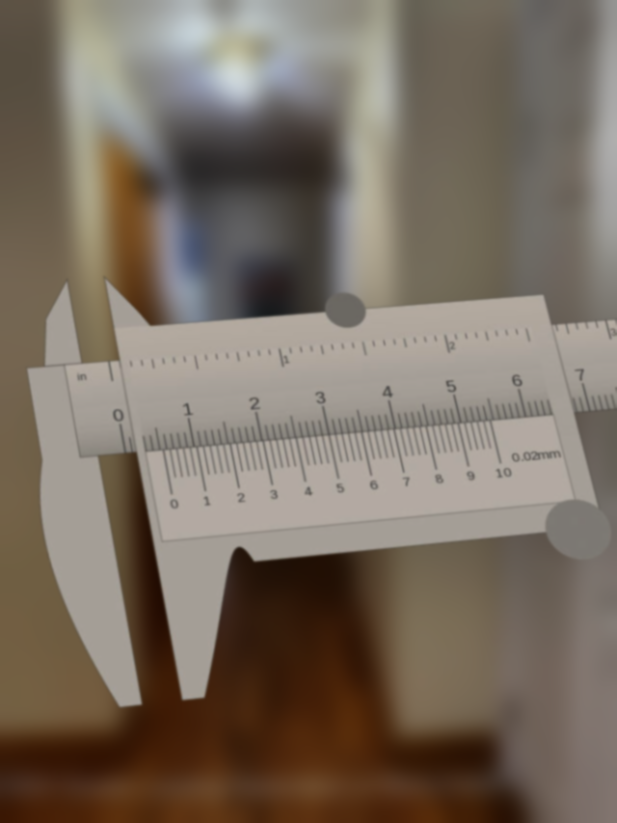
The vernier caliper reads 5.5 mm
